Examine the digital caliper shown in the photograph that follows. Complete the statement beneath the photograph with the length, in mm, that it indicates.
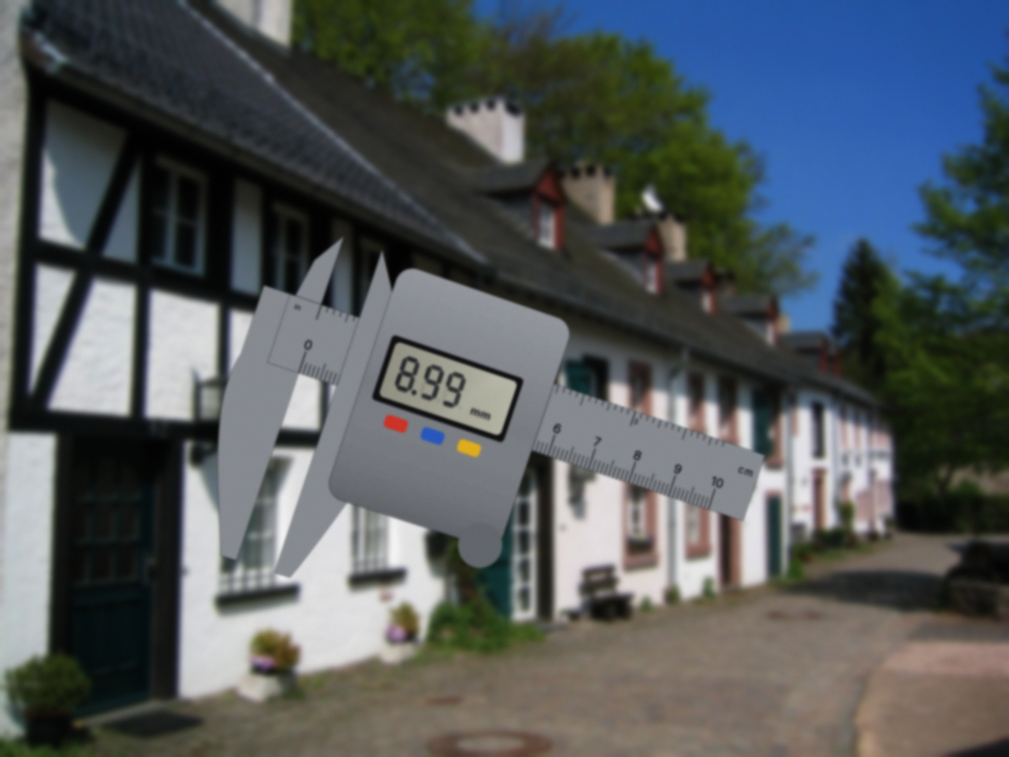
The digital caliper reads 8.99 mm
